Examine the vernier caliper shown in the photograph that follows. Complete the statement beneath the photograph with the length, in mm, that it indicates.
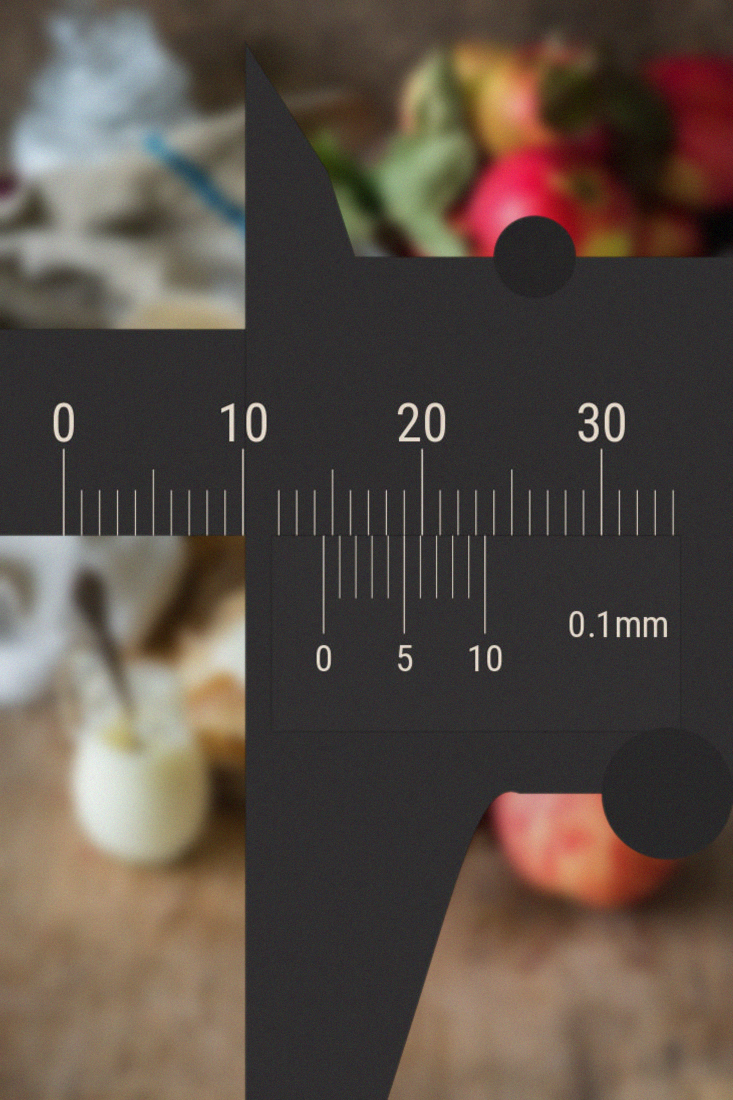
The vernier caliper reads 14.5 mm
